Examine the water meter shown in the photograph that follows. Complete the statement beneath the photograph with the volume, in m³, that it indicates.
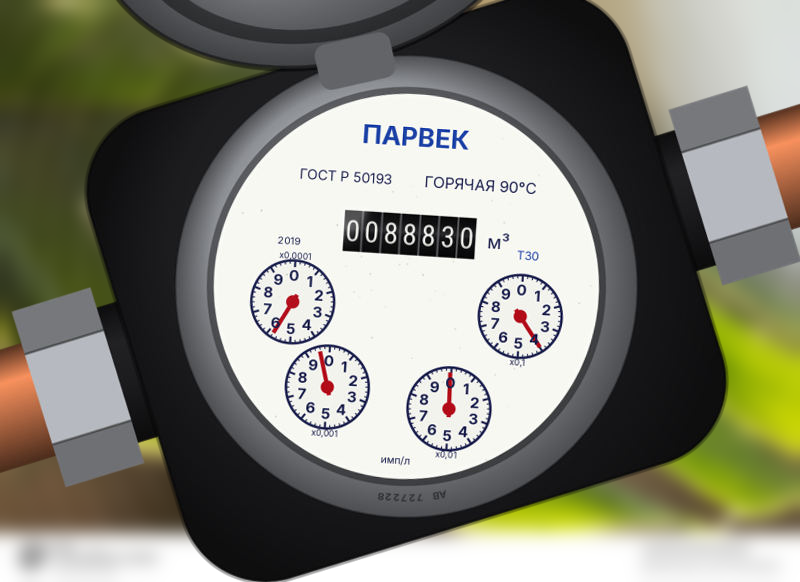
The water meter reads 88830.3995 m³
